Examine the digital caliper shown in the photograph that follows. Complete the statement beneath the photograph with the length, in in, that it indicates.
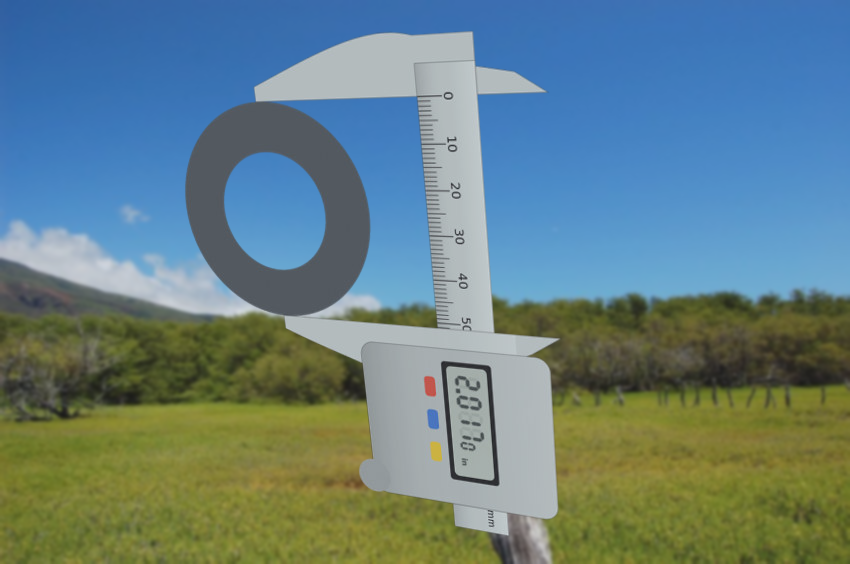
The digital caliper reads 2.0170 in
